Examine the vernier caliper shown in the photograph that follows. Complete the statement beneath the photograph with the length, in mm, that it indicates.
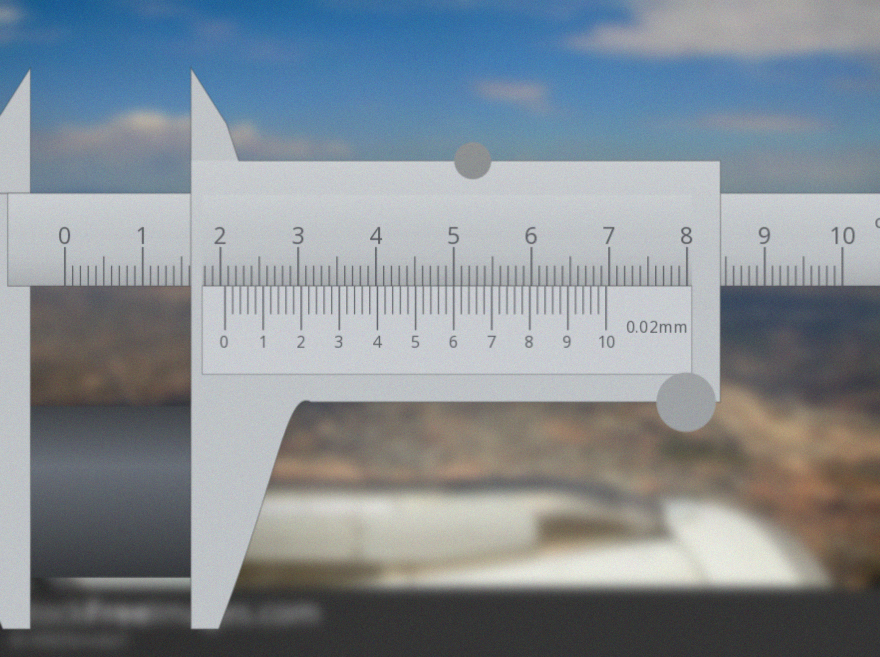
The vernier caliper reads 20.6 mm
